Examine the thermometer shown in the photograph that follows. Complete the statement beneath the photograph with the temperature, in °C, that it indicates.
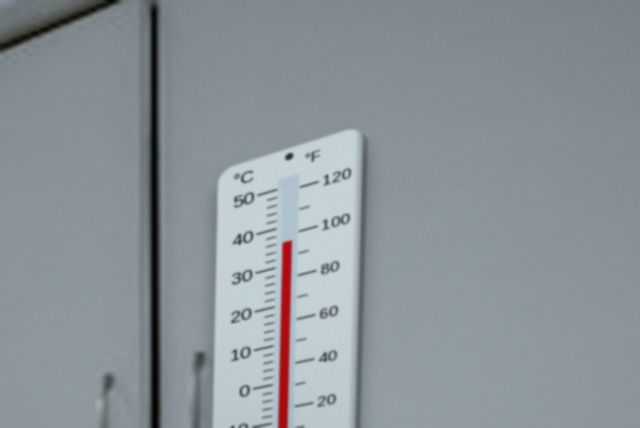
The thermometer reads 36 °C
